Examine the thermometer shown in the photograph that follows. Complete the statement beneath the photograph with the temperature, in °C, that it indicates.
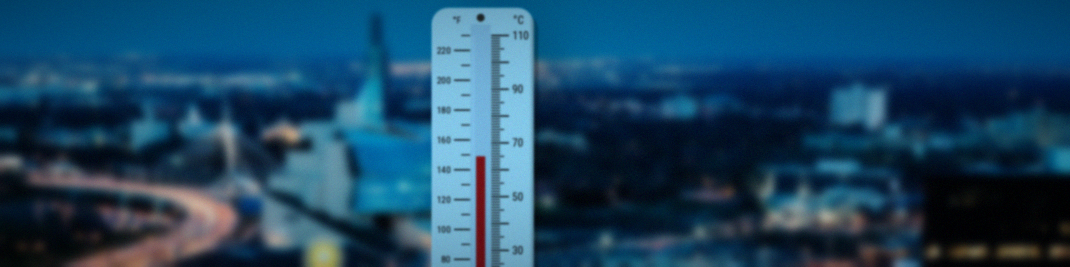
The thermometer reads 65 °C
